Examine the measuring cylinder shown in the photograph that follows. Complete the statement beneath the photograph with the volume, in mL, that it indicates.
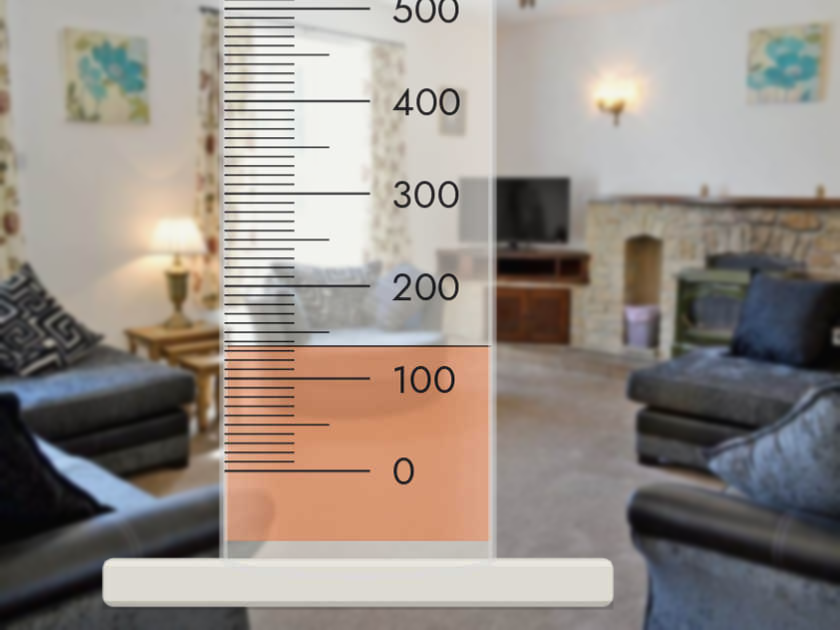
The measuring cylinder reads 135 mL
